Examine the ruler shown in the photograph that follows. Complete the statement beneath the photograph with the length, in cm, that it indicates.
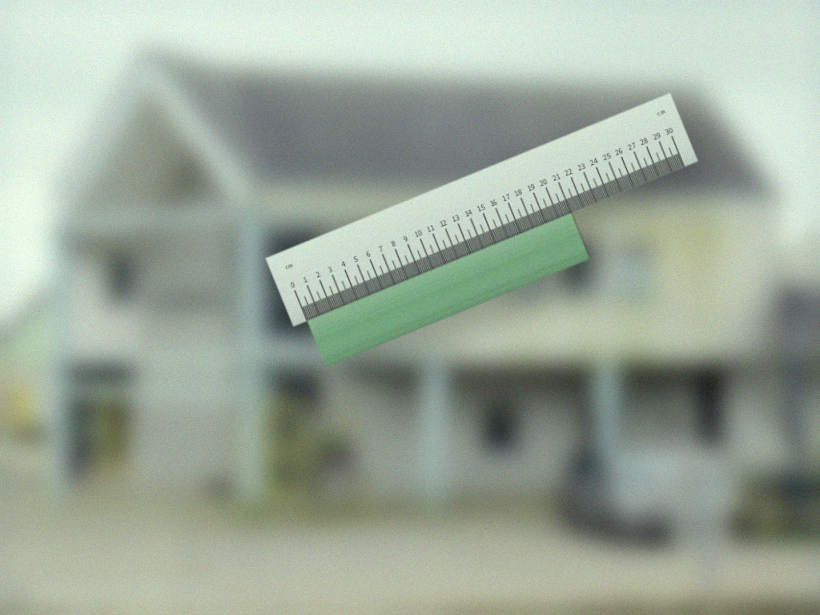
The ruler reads 21 cm
